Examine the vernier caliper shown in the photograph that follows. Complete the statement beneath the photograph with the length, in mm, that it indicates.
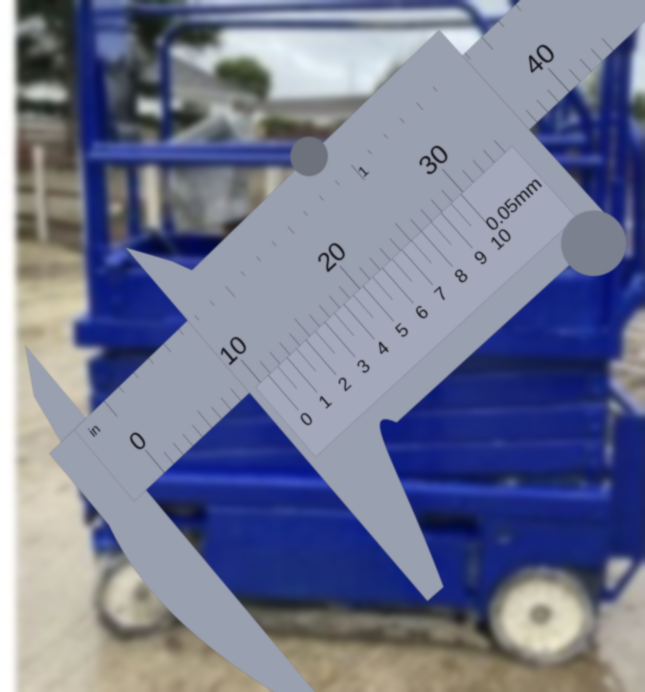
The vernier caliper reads 10.8 mm
